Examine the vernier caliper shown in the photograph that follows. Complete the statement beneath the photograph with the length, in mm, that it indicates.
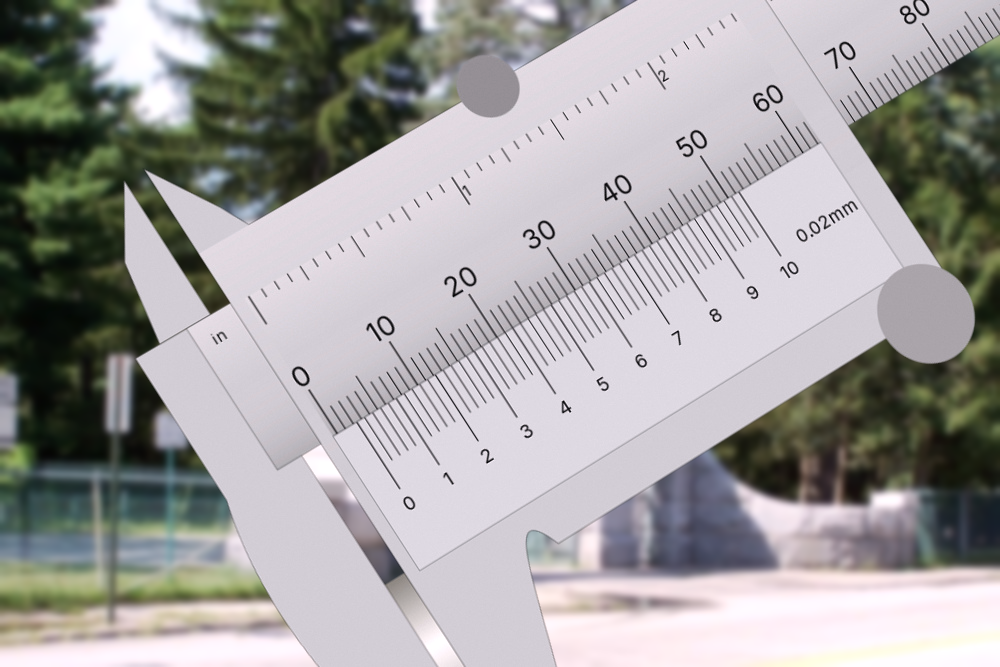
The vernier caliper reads 2.4 mm
